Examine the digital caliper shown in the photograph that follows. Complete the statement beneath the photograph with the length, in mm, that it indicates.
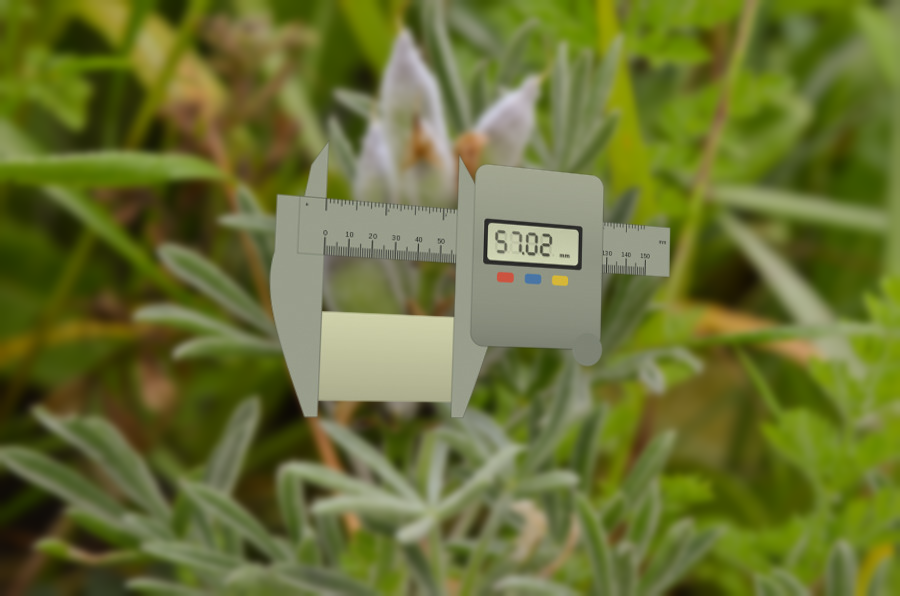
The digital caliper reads 57.02 mm
